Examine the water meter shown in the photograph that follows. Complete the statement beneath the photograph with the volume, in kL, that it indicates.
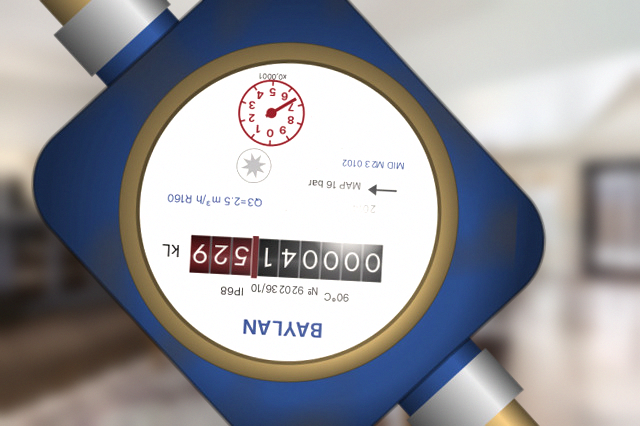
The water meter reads 41.5296 kL
